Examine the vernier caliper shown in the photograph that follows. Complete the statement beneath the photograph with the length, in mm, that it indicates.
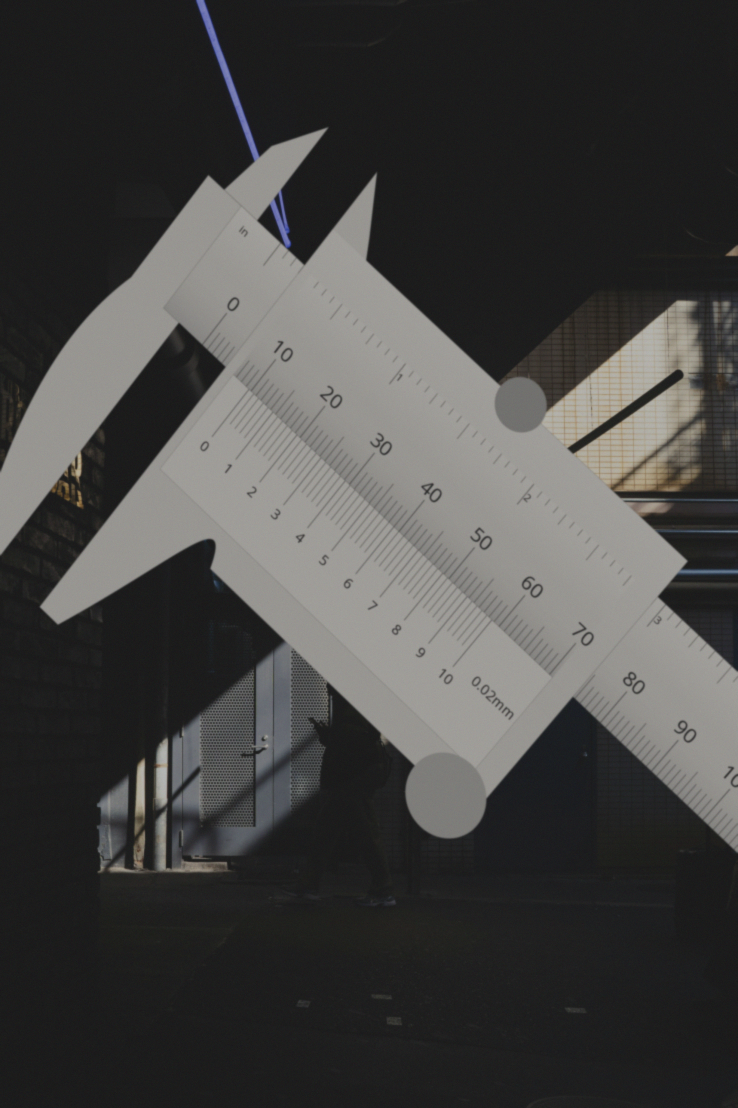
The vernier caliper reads 9.6 mm
